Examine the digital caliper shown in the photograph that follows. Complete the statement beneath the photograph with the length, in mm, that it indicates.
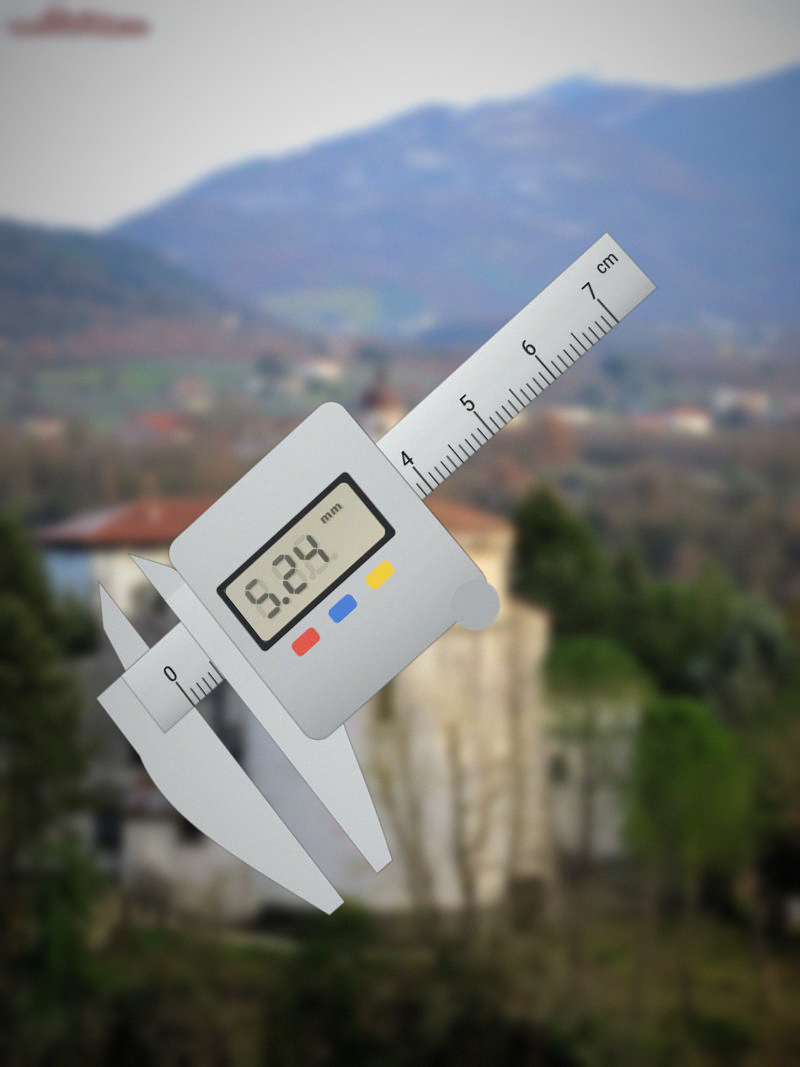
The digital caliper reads 5.24 mm
